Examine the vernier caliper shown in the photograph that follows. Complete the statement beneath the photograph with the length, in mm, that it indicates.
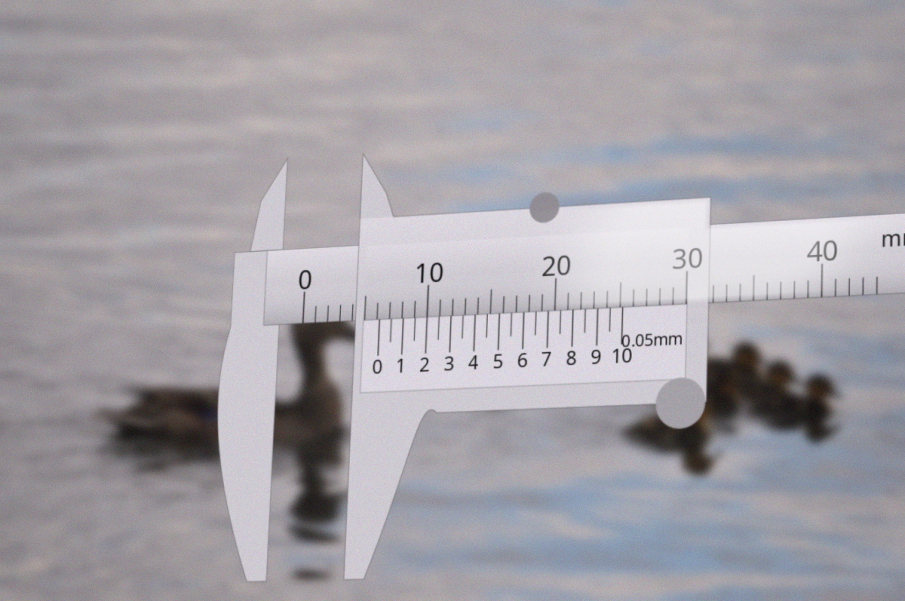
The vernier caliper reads 6.2 mm
